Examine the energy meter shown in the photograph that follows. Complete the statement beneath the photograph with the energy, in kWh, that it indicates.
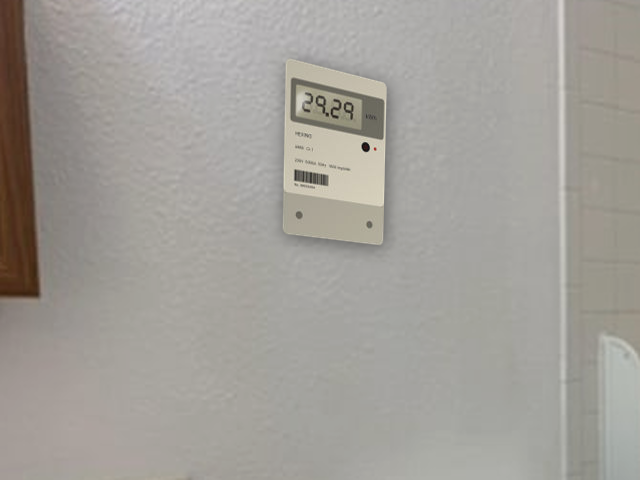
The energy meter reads 29.29 kWh
